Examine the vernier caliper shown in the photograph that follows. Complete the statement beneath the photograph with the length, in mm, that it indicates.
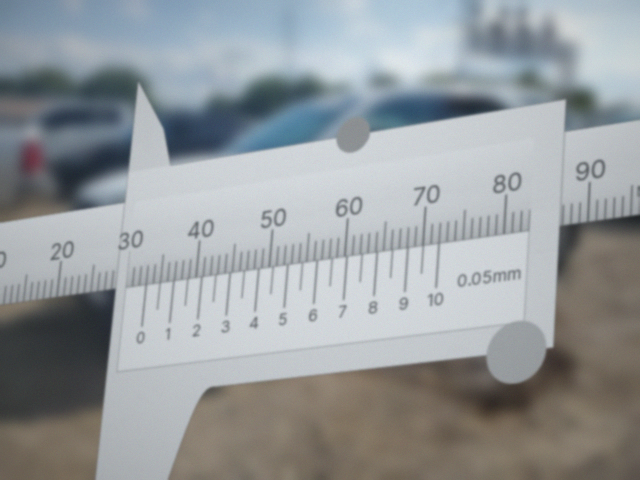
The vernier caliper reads 33.0 mm
